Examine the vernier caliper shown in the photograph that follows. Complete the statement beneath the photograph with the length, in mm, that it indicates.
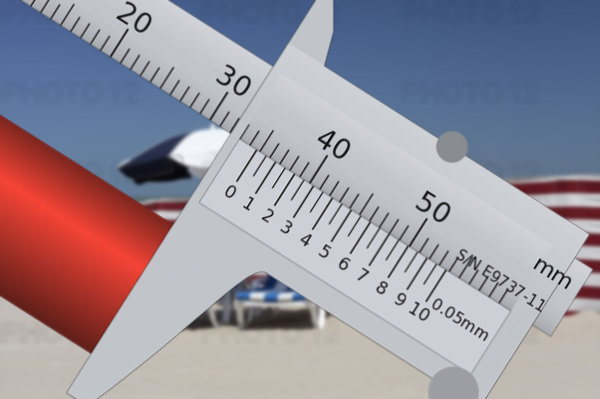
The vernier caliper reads 34.7 mm
